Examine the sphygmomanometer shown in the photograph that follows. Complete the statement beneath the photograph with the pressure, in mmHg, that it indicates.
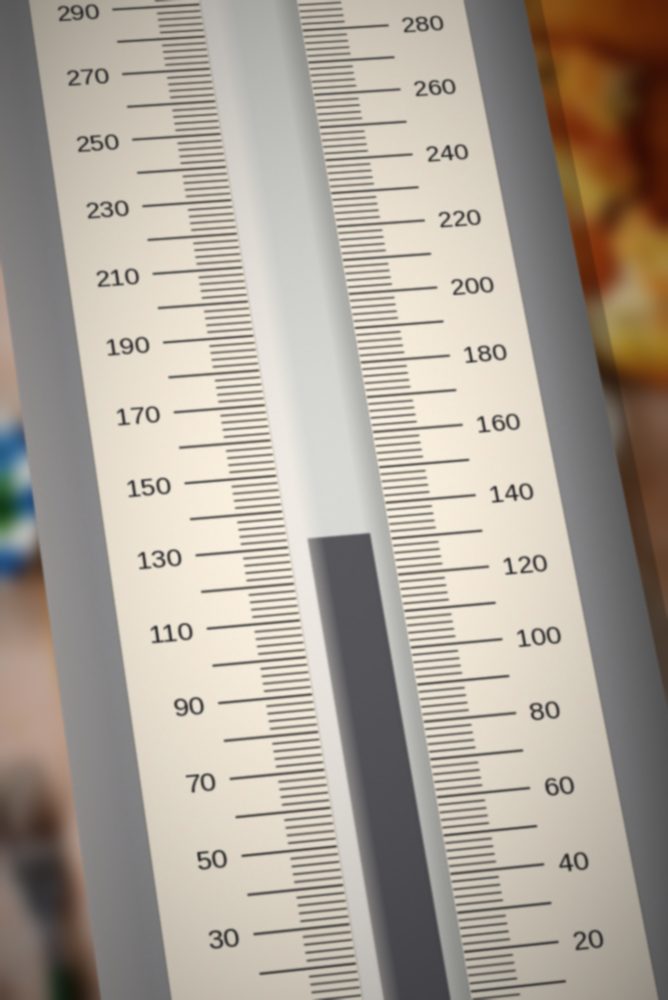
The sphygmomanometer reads 132 mmHg
